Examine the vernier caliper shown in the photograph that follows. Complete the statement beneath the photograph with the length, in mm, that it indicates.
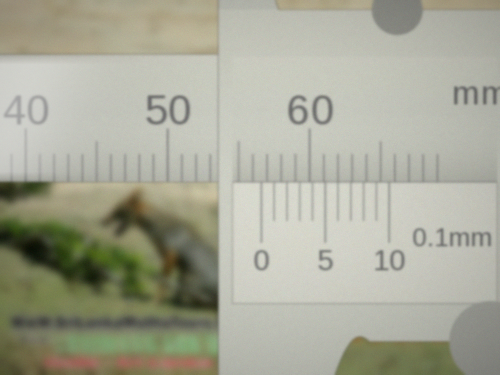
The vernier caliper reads 56.6 mm
